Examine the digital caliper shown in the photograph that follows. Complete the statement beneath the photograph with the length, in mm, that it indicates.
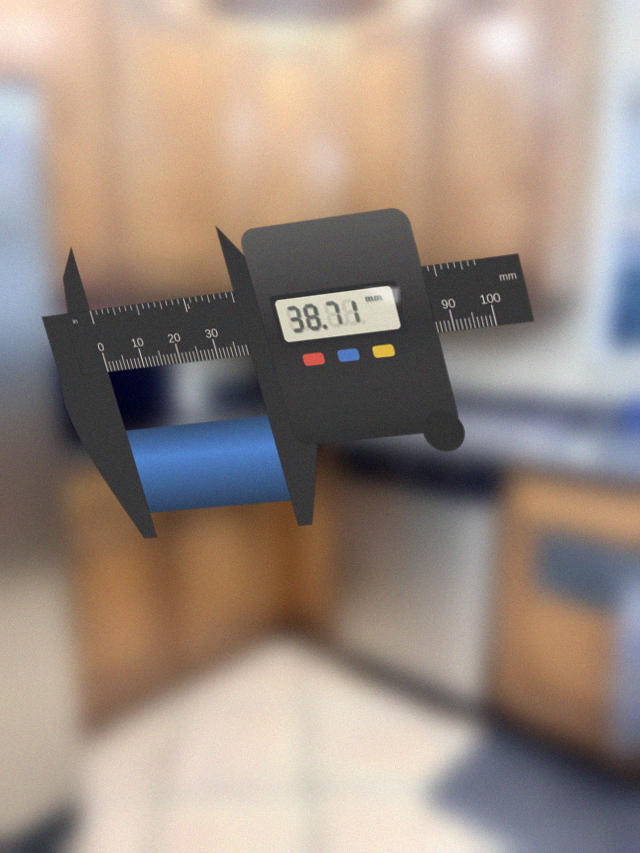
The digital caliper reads 38.71 mm
